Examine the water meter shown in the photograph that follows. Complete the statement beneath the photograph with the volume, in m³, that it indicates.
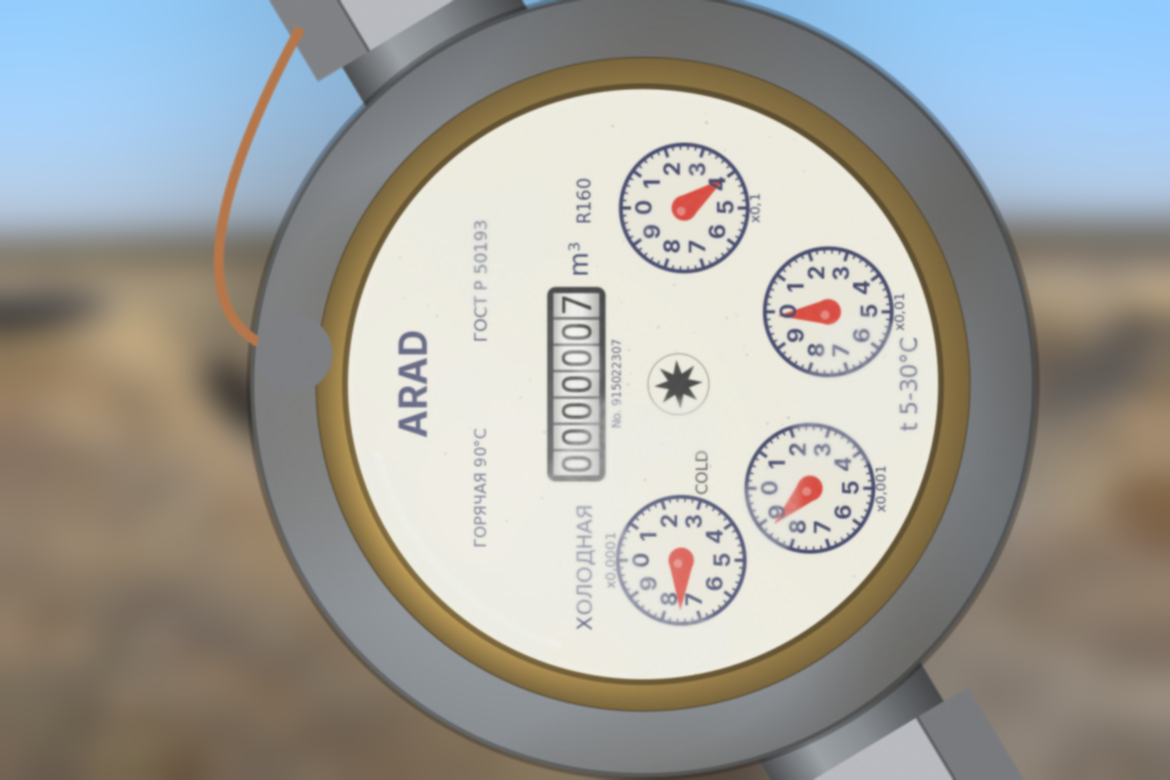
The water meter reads 7.3987 m³
